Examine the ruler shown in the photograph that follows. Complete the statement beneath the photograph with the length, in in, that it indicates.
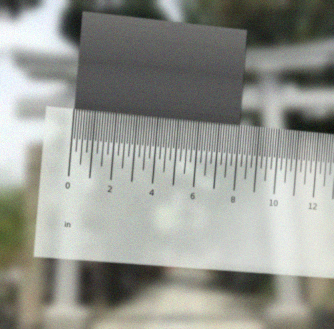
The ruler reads 8 in
